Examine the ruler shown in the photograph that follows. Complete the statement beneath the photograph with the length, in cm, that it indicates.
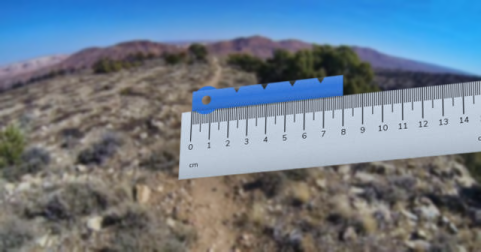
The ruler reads 8 cm
